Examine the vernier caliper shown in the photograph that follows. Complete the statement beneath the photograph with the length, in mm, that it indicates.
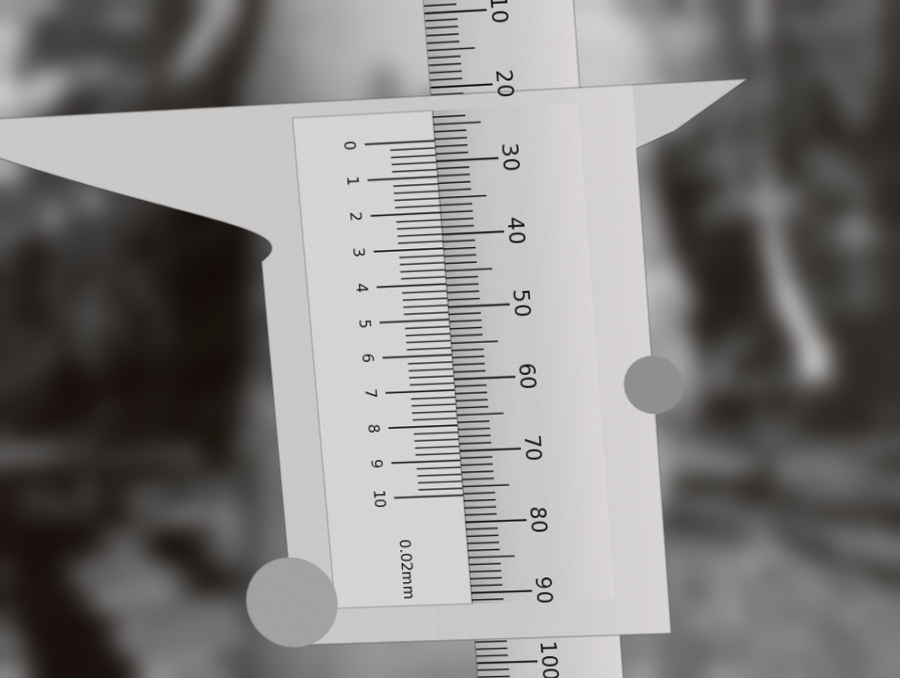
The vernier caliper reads 27.2 mm
